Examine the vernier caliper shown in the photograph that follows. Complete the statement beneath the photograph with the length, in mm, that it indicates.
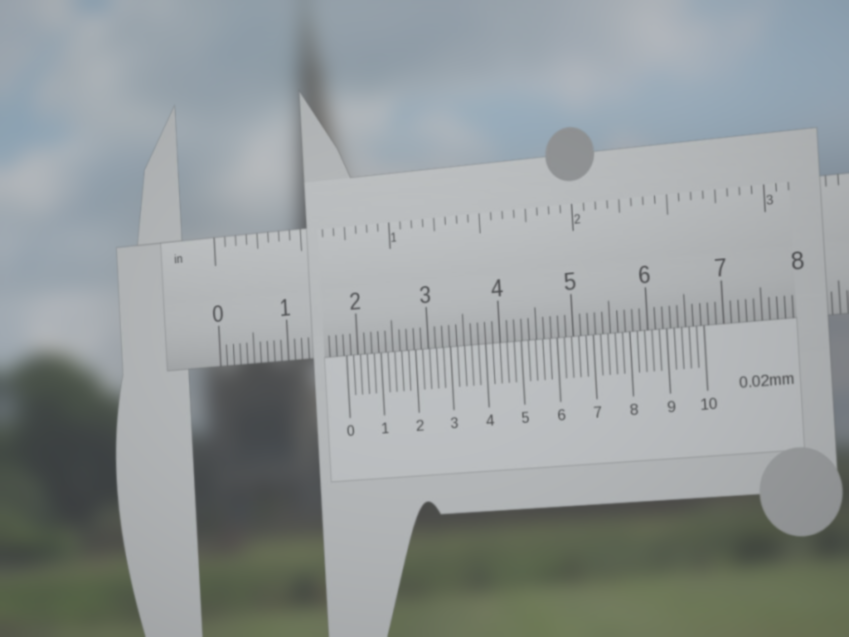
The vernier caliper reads 18.4 mm
